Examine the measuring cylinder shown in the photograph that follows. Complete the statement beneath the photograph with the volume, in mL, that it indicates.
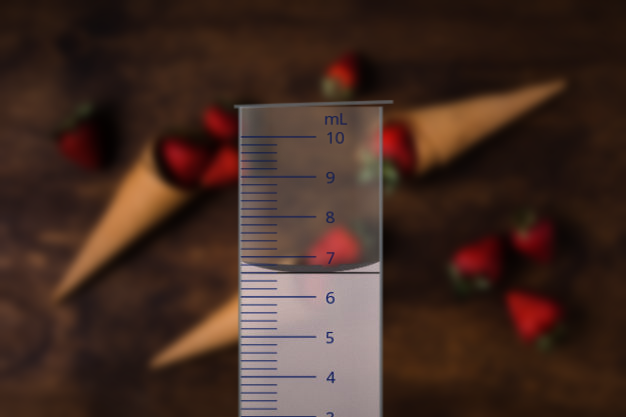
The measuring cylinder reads 6.6 mL
